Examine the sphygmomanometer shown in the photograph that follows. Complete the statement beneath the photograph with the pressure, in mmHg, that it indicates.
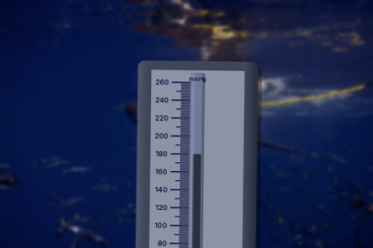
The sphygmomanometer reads 180 mmHg
